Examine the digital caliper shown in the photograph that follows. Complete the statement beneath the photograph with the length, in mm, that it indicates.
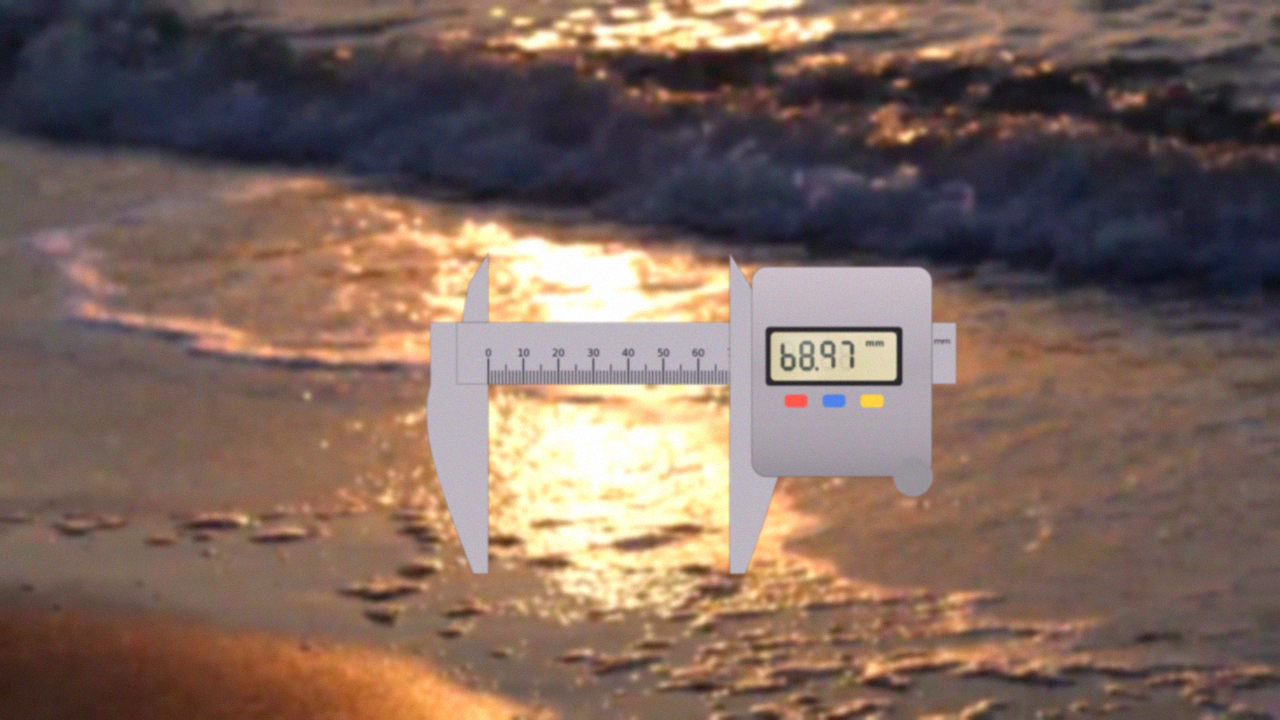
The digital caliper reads 68.97 mm
